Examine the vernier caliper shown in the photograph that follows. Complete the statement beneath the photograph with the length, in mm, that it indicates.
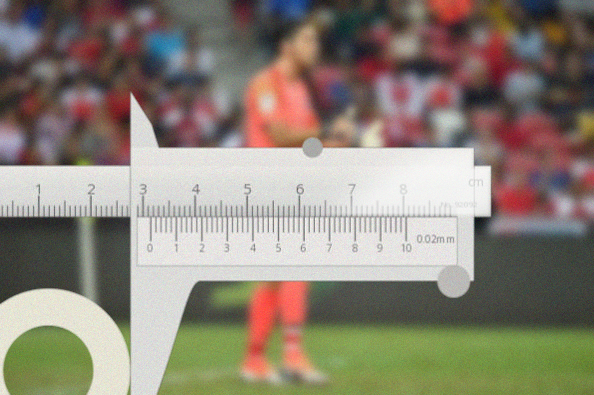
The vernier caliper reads 31.5 mm
